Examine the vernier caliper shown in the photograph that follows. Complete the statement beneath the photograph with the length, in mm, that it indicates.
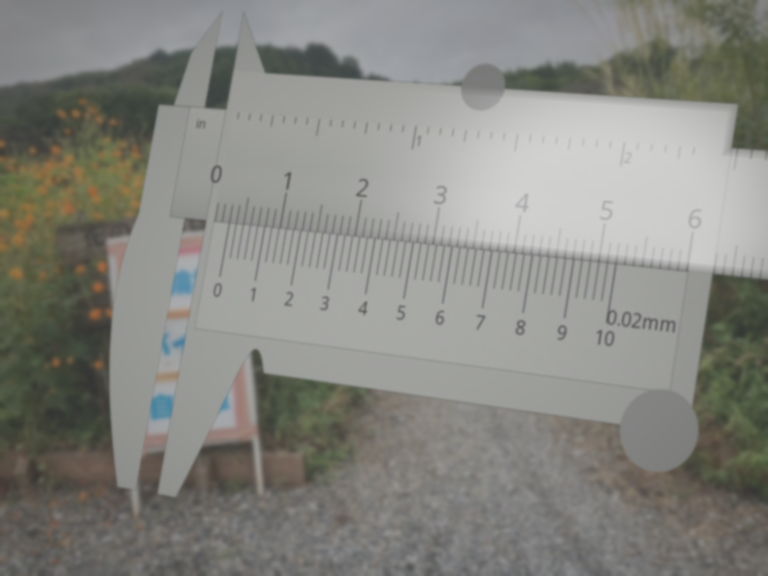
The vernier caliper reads 3.0 mm
